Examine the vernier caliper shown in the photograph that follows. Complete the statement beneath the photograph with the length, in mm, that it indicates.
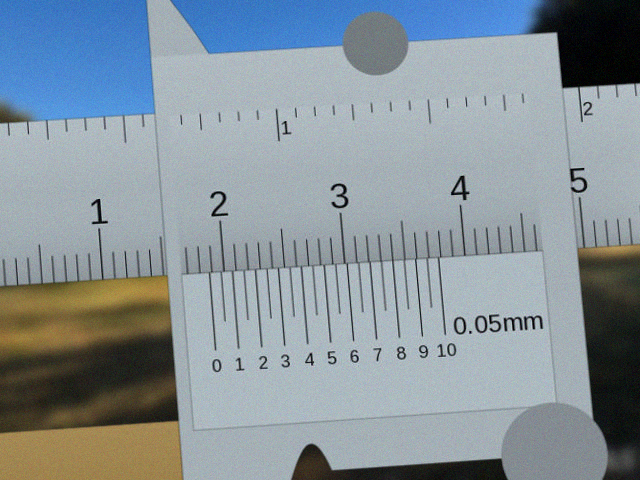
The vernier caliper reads 18.8 mm
